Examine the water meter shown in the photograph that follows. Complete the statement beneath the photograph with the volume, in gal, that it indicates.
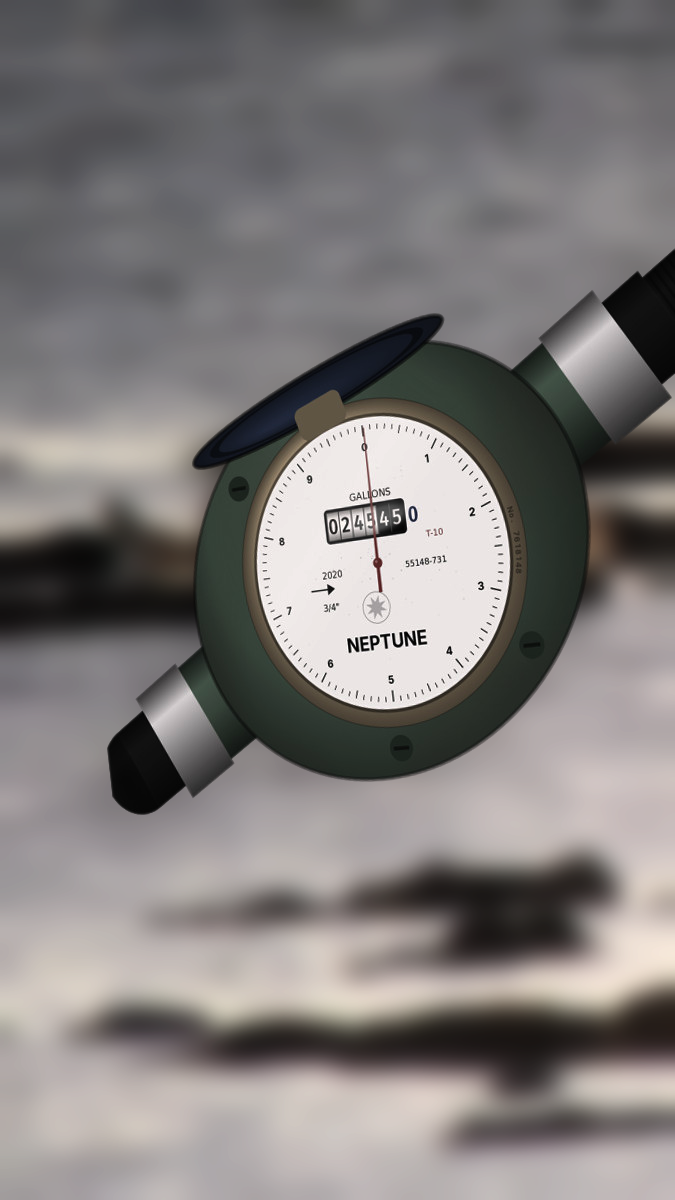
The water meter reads 245450.0 gal
